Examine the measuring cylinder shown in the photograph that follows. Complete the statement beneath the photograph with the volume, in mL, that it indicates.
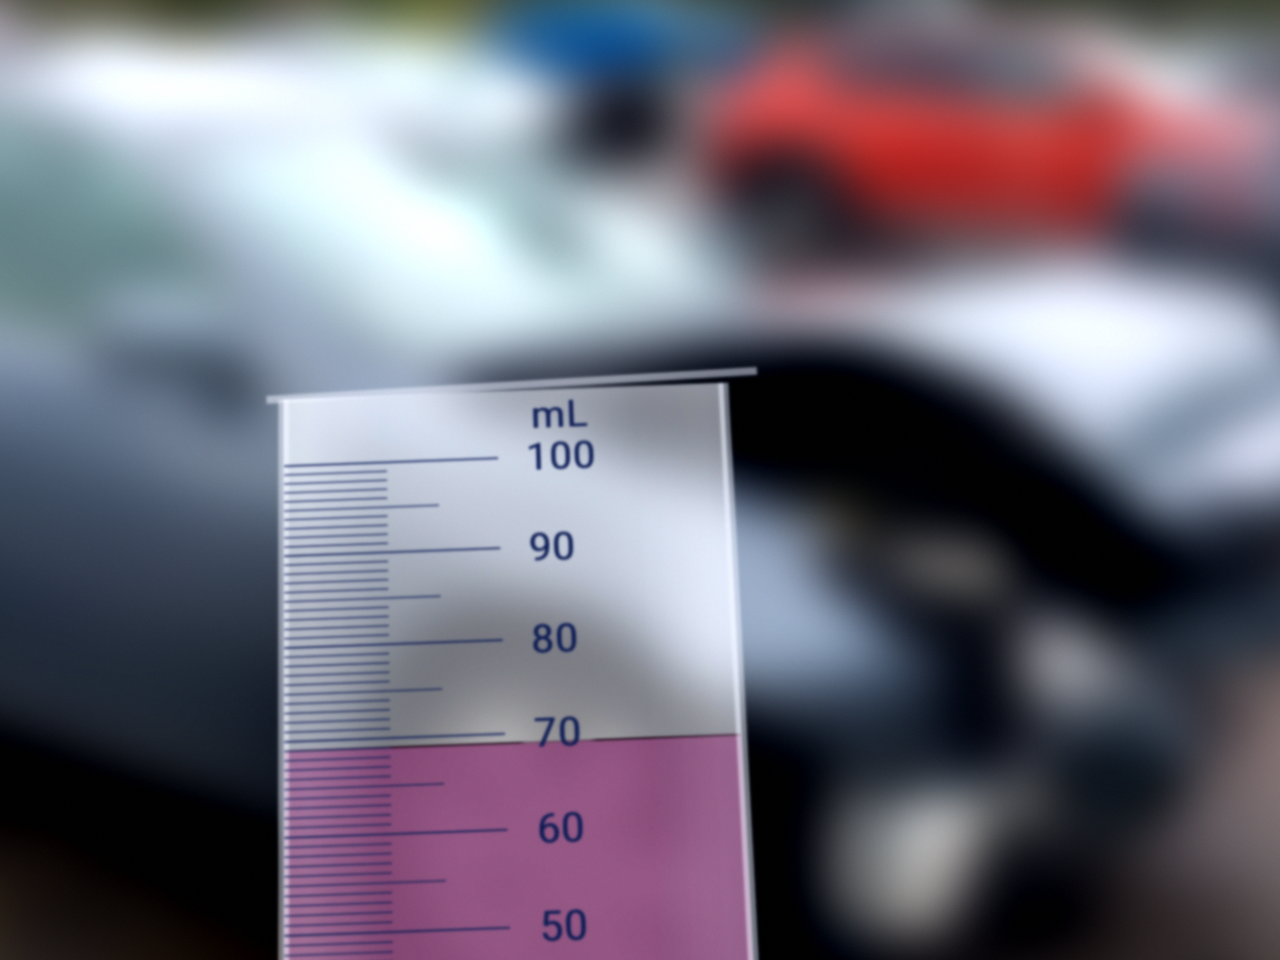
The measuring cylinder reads 69 mL
